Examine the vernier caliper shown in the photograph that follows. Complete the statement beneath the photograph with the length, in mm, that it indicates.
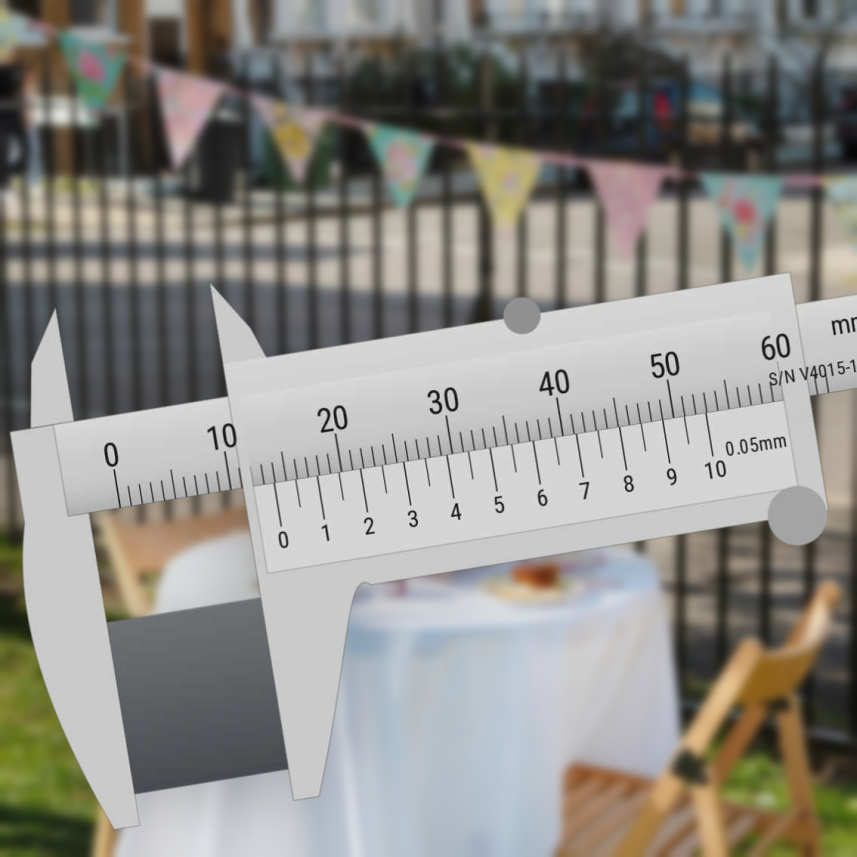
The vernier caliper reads 13.9 mm
